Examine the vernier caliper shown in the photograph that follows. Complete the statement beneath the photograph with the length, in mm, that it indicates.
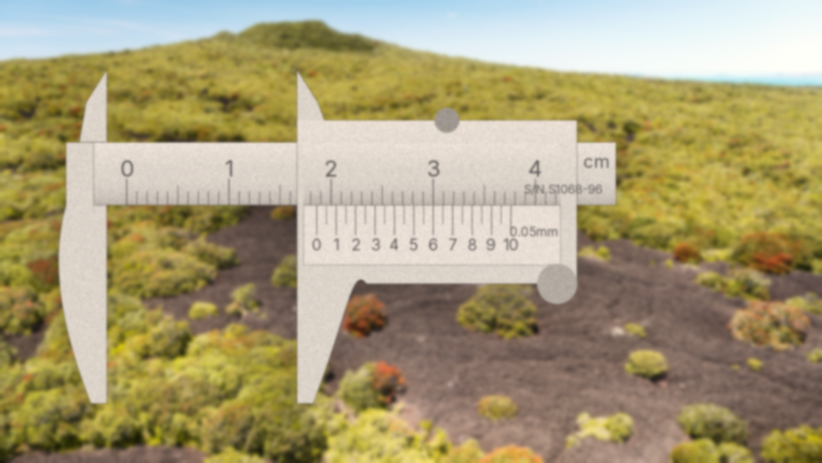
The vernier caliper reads 18.6 mm
